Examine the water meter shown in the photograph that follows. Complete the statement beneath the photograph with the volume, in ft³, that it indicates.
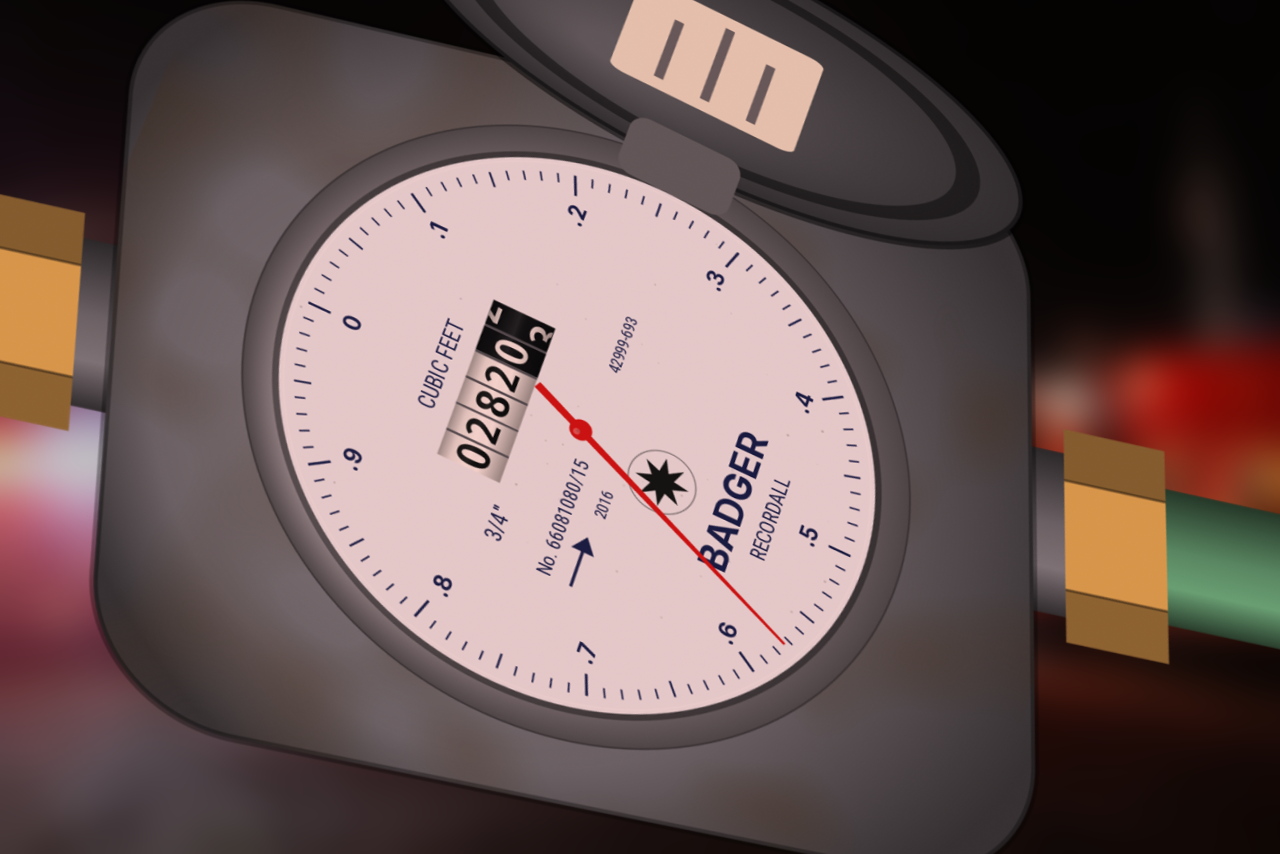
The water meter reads 28202.57 ft³
